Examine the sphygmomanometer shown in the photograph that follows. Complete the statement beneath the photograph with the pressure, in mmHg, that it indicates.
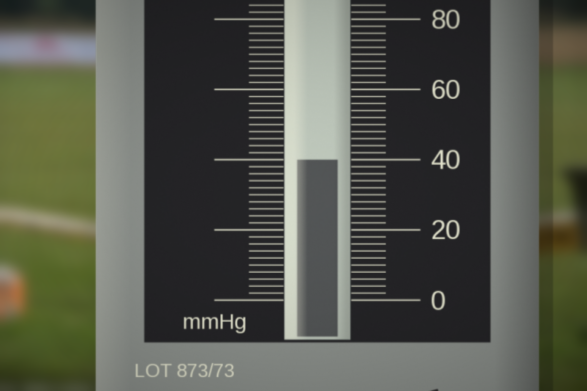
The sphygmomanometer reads 40 mmHg
